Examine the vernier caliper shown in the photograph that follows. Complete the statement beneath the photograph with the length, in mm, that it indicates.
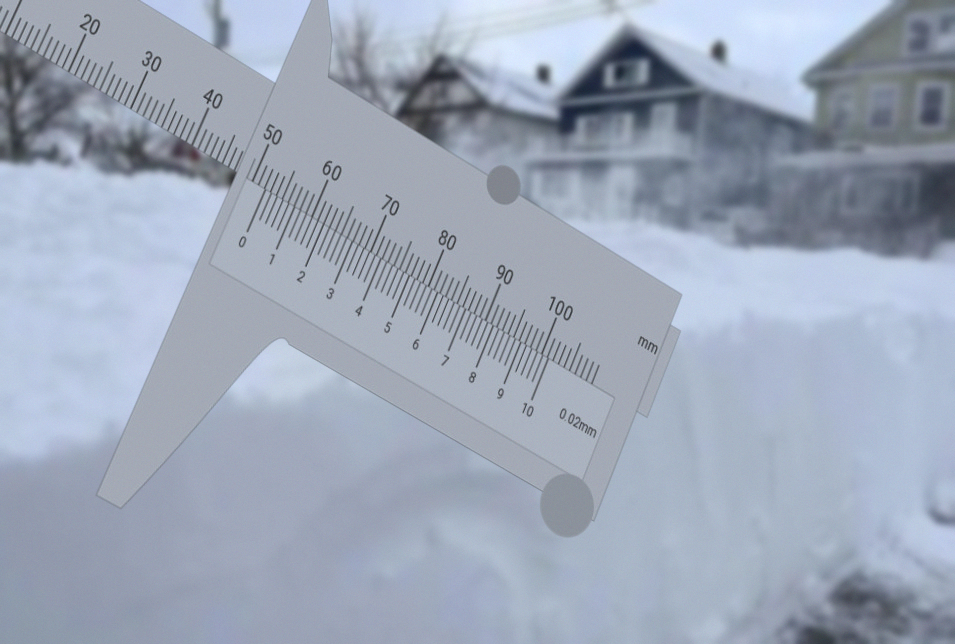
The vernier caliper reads 52.2 mm
